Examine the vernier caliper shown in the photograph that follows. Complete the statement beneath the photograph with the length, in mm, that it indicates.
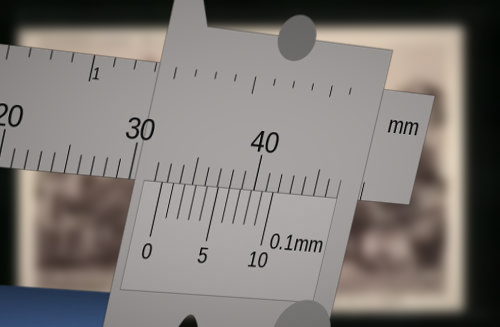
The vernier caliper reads 32.6 mm
